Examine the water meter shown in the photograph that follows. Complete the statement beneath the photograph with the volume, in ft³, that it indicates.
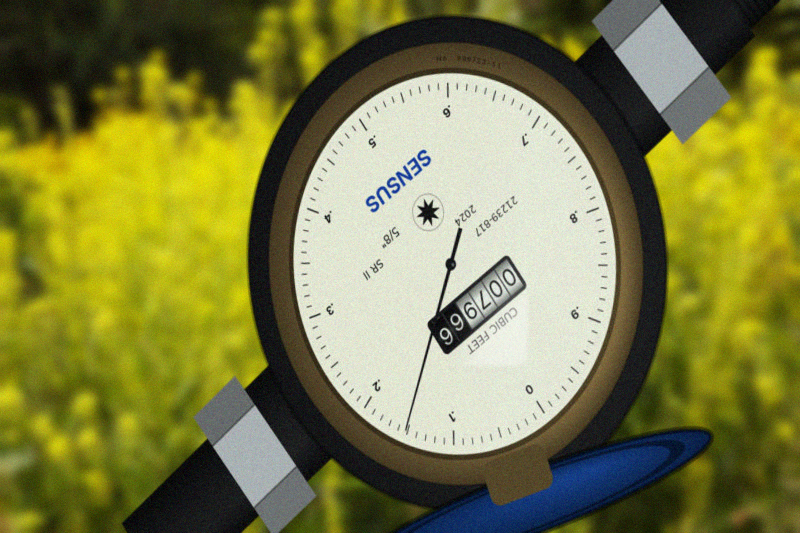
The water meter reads 7966.15 ft³
